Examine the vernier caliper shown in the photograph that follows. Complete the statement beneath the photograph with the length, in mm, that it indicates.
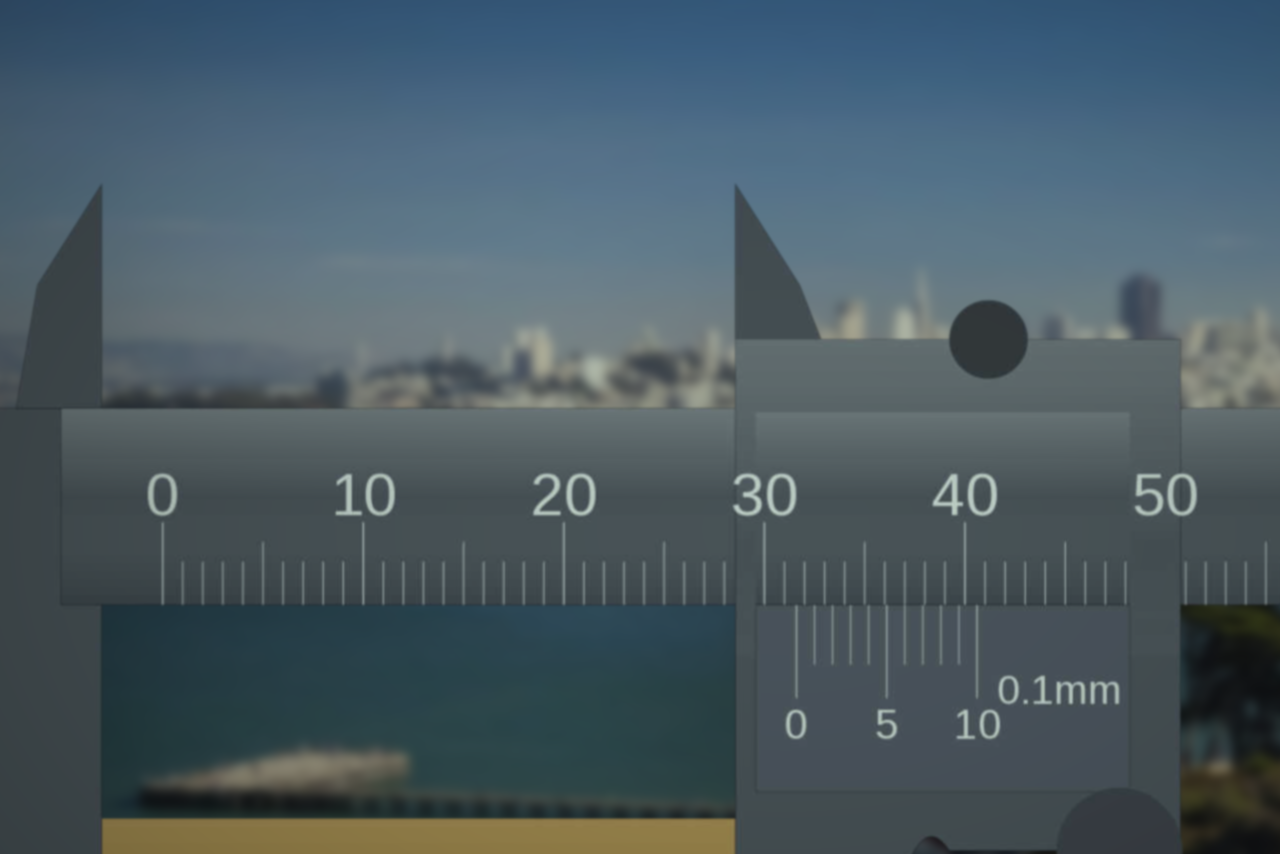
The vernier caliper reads 31.6 mm
